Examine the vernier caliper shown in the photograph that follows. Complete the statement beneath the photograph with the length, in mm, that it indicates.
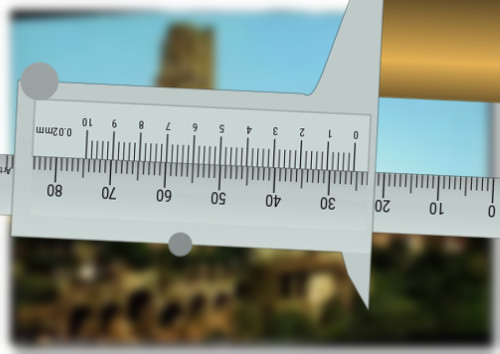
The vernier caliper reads 25.6 mm
